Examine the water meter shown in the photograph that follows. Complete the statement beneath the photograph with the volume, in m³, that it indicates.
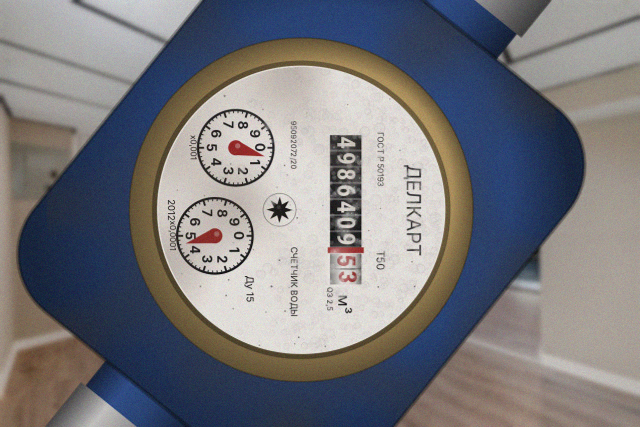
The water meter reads 4986409.5304 m³
